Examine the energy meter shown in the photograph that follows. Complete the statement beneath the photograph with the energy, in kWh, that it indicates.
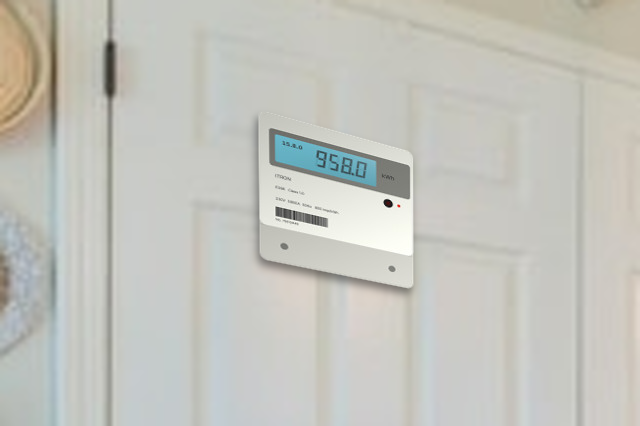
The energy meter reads 958.0 kWh
